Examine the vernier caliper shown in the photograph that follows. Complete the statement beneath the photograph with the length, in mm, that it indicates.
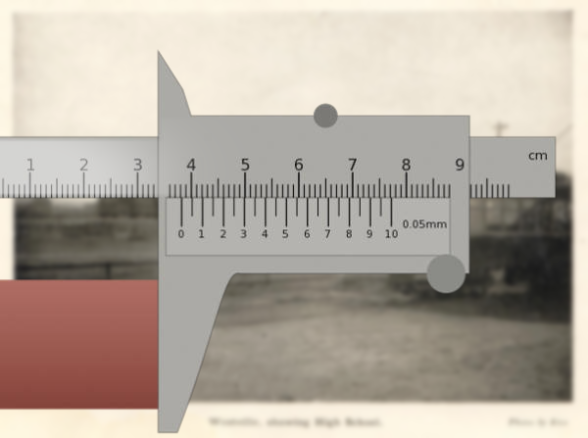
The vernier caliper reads 38.2 mm
